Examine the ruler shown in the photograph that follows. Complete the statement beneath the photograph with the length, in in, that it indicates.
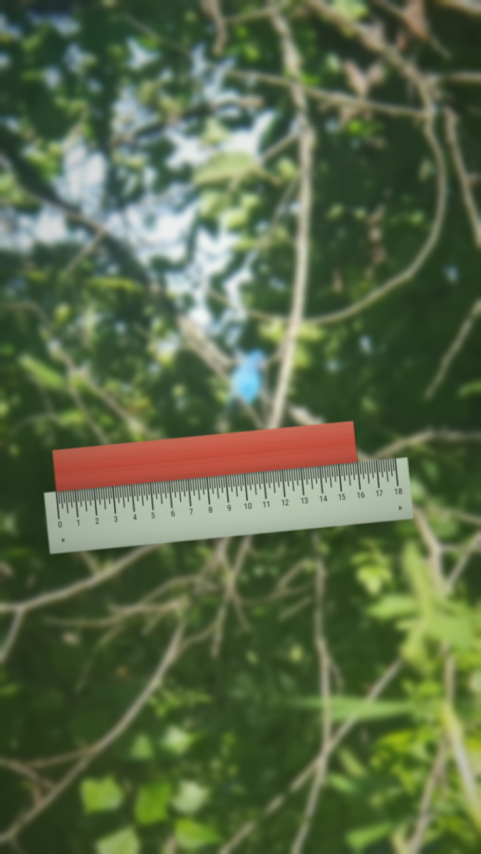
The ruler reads 16 in
